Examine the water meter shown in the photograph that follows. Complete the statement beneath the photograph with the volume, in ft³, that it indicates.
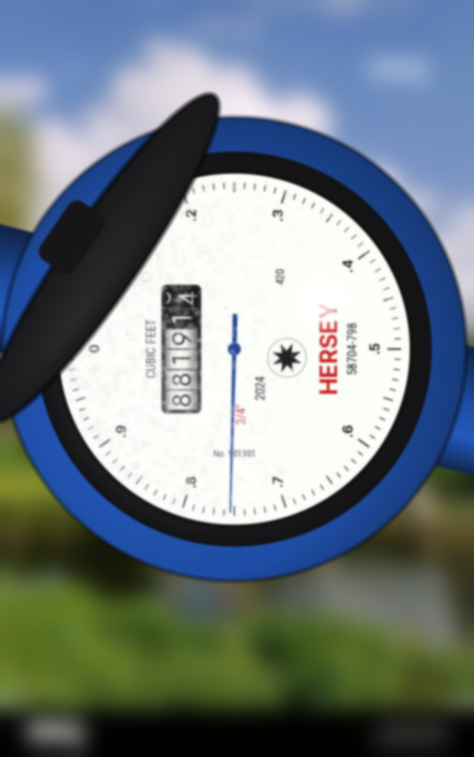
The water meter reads 881913.75 ft³
